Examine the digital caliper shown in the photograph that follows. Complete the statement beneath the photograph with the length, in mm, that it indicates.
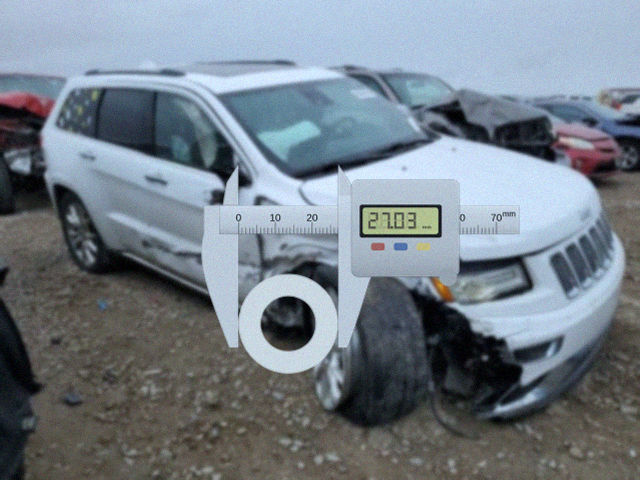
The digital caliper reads 27.03 mm
